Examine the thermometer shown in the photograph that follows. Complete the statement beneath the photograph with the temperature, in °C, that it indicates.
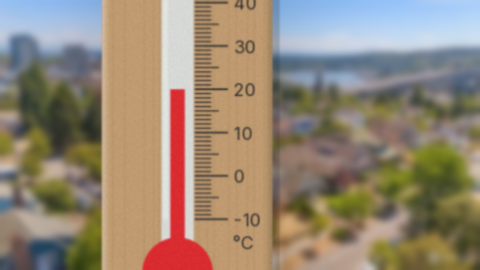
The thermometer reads 20 °C
